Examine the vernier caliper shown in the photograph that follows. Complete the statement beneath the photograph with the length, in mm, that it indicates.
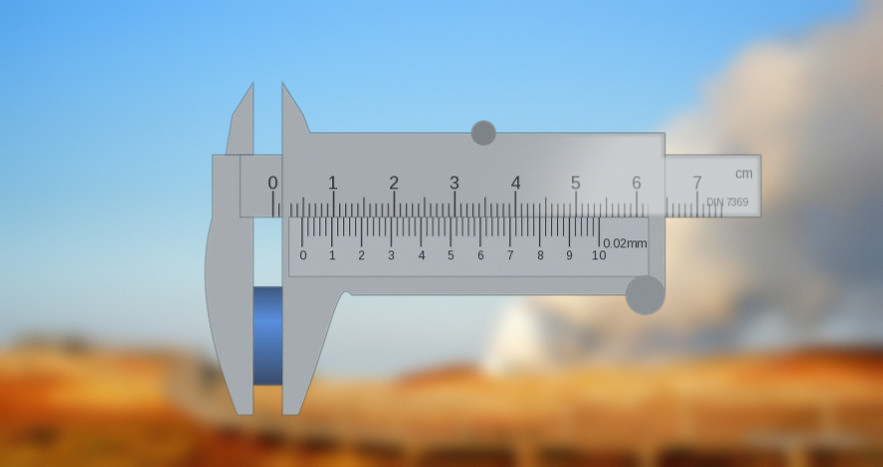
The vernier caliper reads 4.8 mm
